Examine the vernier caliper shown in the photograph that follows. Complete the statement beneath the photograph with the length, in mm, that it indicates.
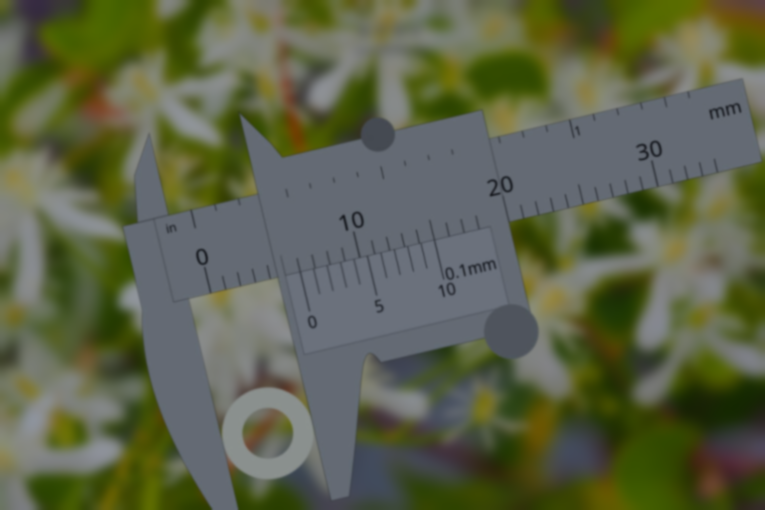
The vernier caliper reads 6.0 mm
